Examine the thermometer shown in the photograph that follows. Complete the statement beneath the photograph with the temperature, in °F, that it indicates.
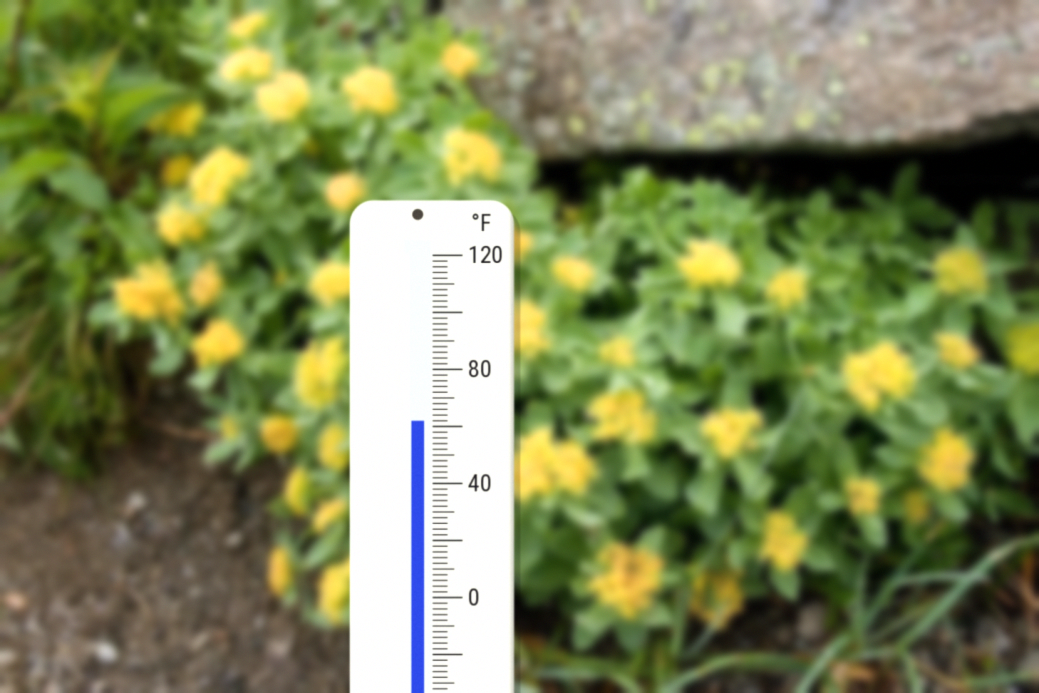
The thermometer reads 62 °F
